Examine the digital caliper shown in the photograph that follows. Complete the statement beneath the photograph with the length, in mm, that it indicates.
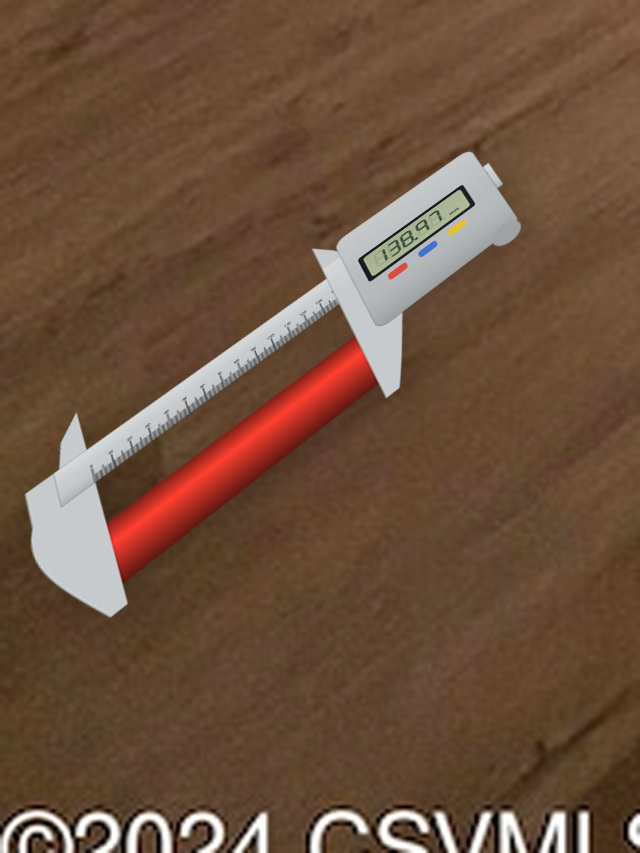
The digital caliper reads 138.97 mm
